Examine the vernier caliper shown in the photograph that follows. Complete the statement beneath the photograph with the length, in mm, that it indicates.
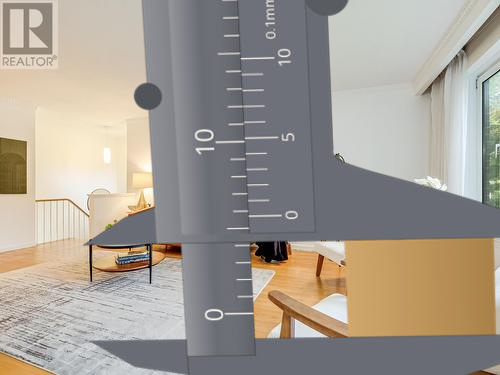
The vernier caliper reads 5.7 mm
